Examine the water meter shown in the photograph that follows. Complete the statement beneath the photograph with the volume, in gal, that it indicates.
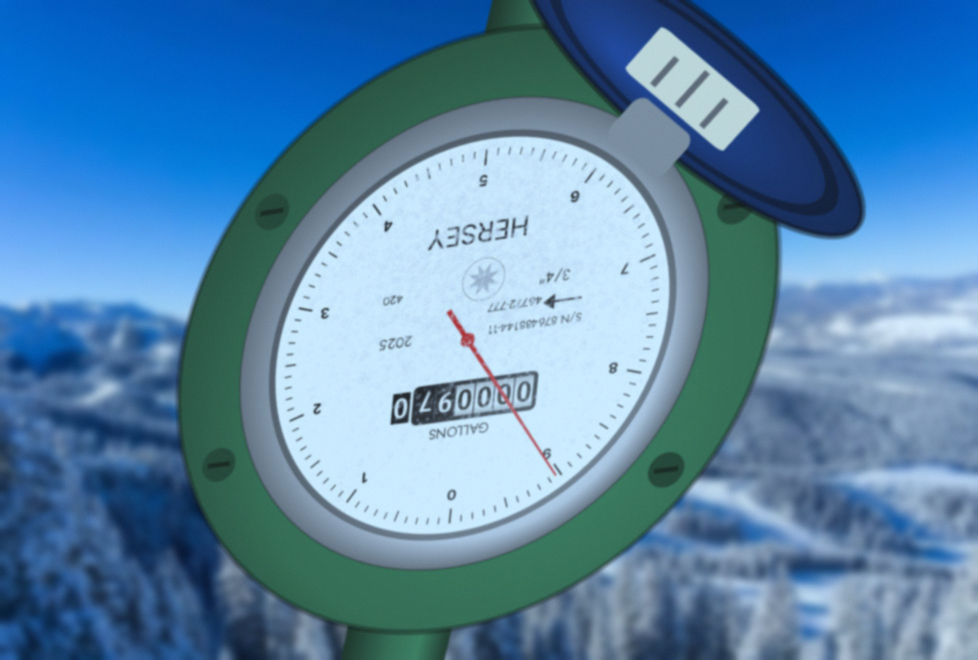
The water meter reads 969.0 gal
